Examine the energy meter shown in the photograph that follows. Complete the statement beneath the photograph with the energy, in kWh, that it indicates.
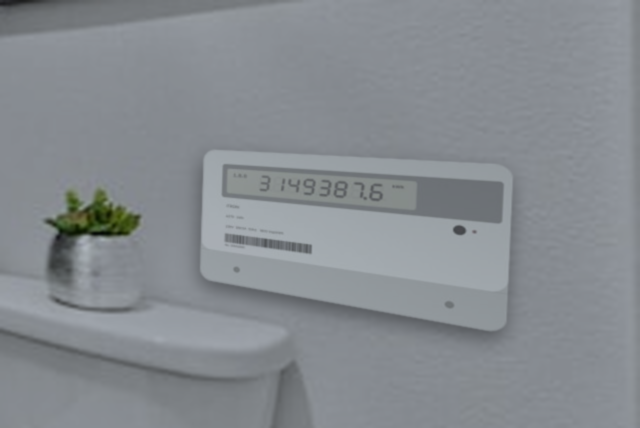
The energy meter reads 3149387.6 kWh
